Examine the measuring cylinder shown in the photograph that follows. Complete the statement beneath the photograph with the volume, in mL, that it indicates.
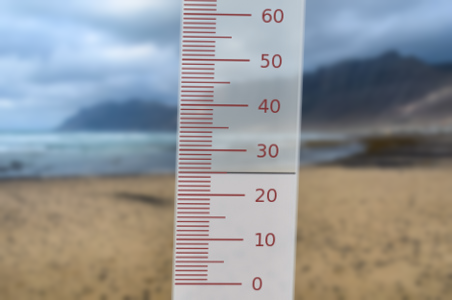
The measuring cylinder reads 25 mL
